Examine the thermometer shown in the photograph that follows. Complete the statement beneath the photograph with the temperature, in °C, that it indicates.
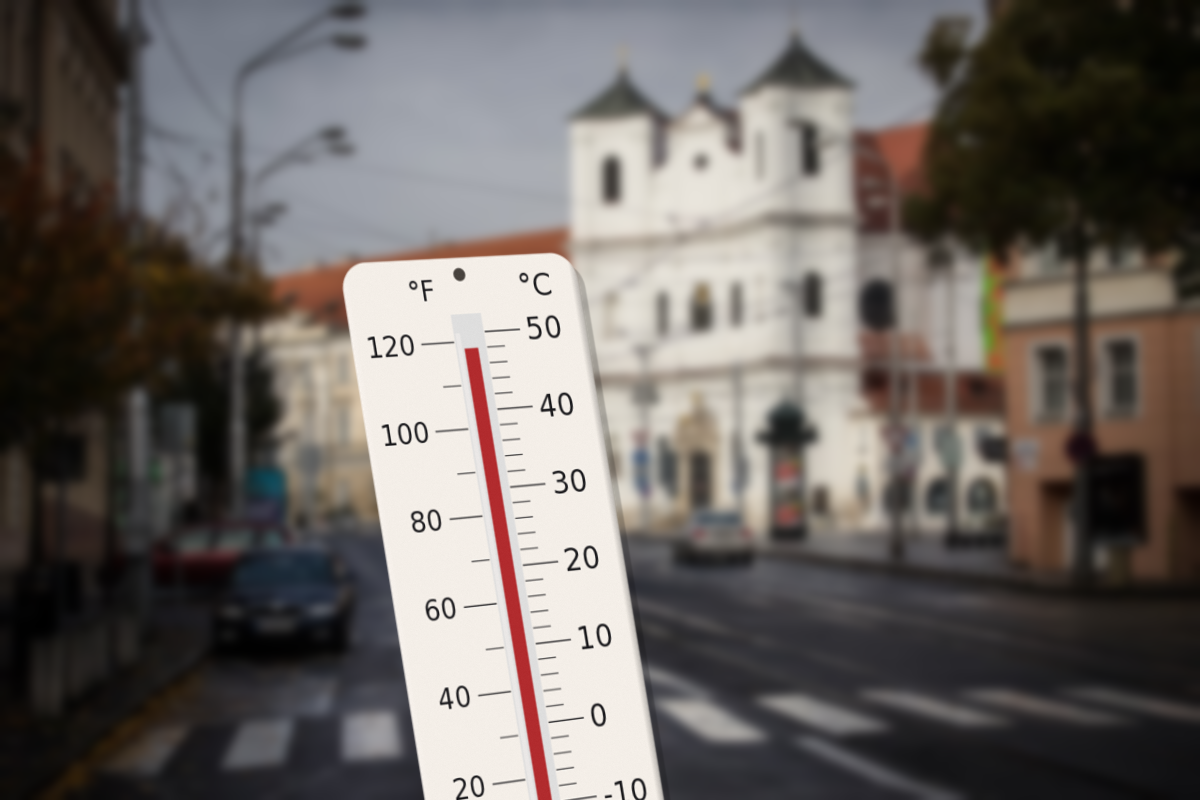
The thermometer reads 48 °C
